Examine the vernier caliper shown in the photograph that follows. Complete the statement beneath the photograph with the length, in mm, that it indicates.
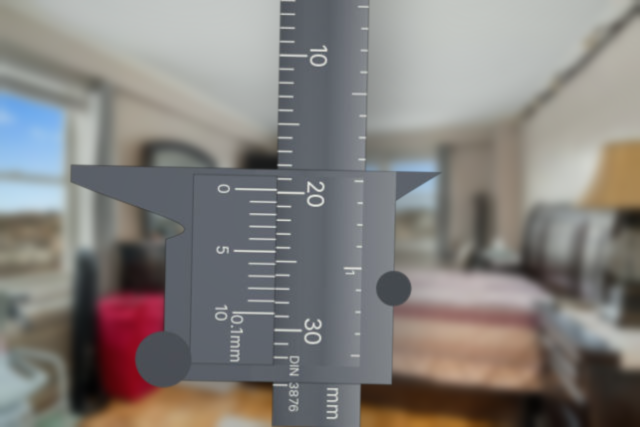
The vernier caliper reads 19.8 mm
